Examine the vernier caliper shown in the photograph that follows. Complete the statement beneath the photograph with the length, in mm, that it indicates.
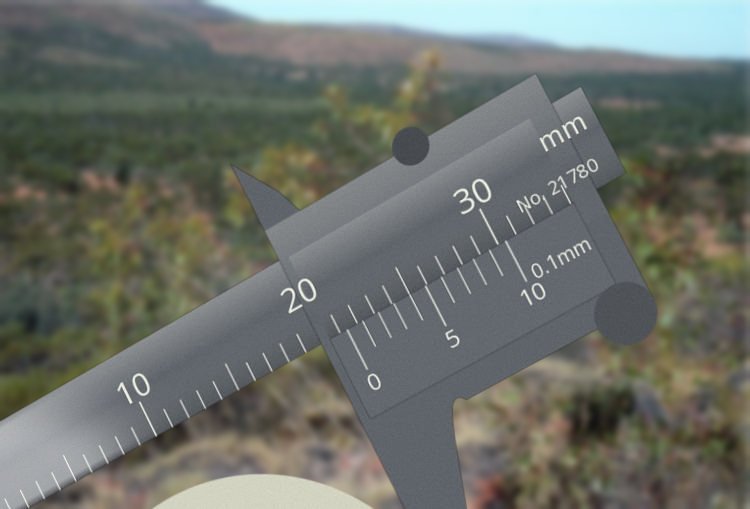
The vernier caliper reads 21.4 mm
